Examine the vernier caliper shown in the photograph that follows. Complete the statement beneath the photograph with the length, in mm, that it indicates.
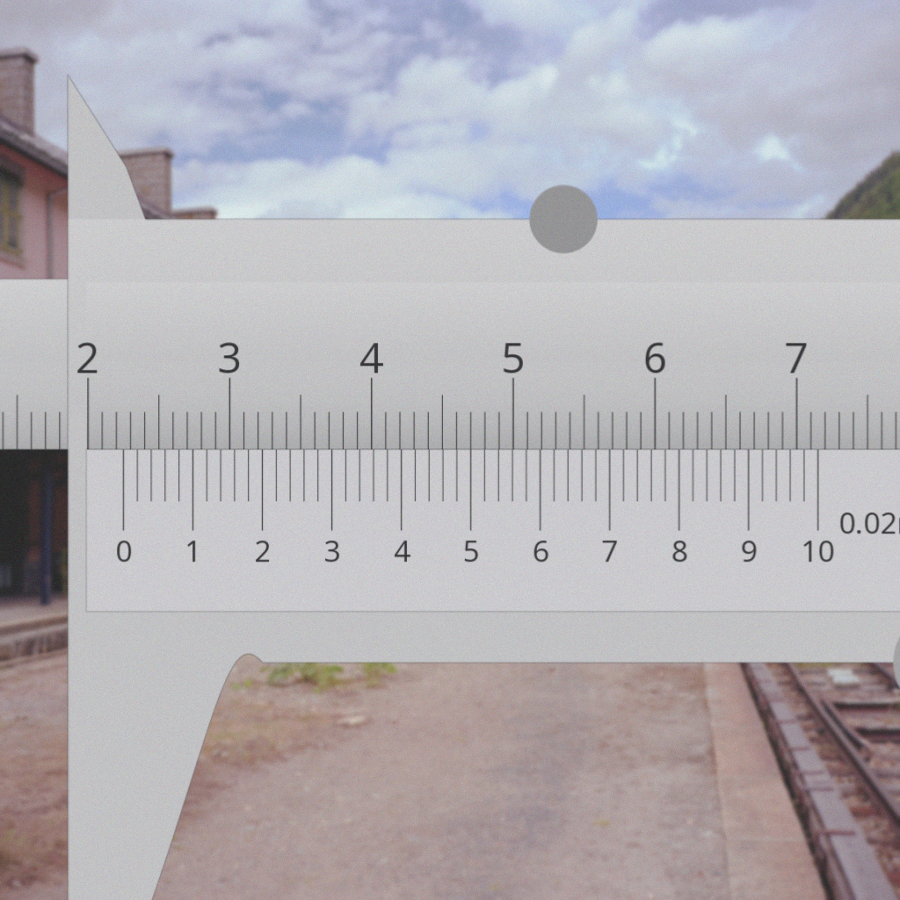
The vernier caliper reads 22.5 mm
